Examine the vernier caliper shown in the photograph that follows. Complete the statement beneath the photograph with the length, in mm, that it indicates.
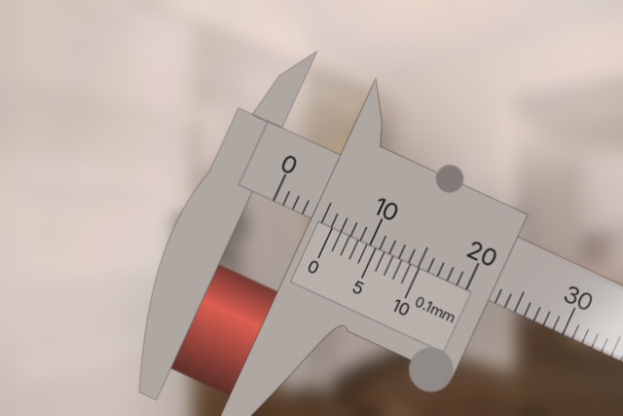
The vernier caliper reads 6.1 mm
